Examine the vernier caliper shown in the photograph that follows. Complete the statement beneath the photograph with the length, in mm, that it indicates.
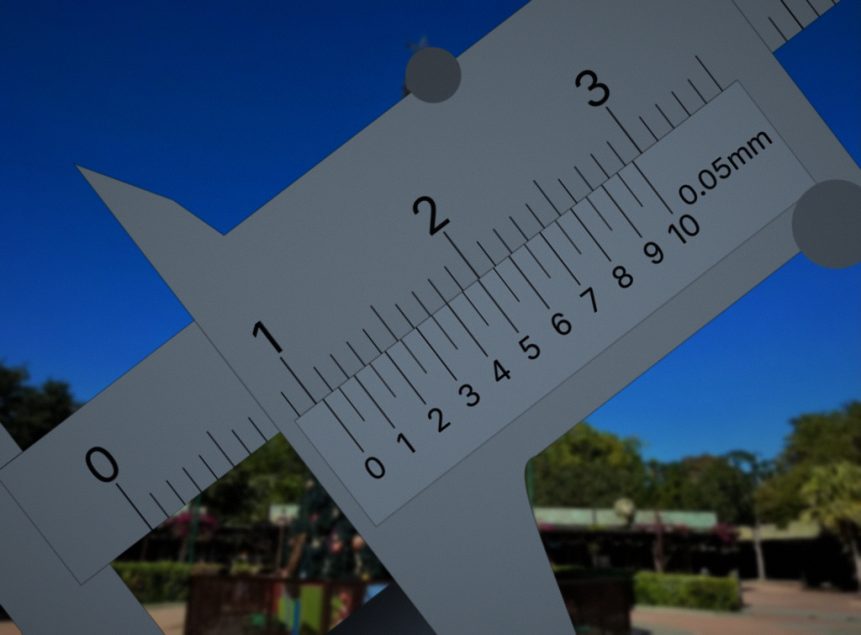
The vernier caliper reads 10.4 mm
